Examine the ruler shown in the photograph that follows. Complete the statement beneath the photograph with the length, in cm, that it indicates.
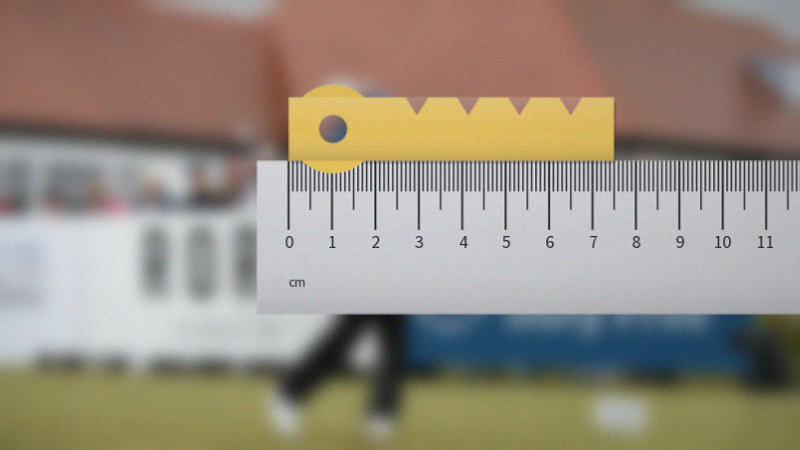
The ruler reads 7.5 cm
